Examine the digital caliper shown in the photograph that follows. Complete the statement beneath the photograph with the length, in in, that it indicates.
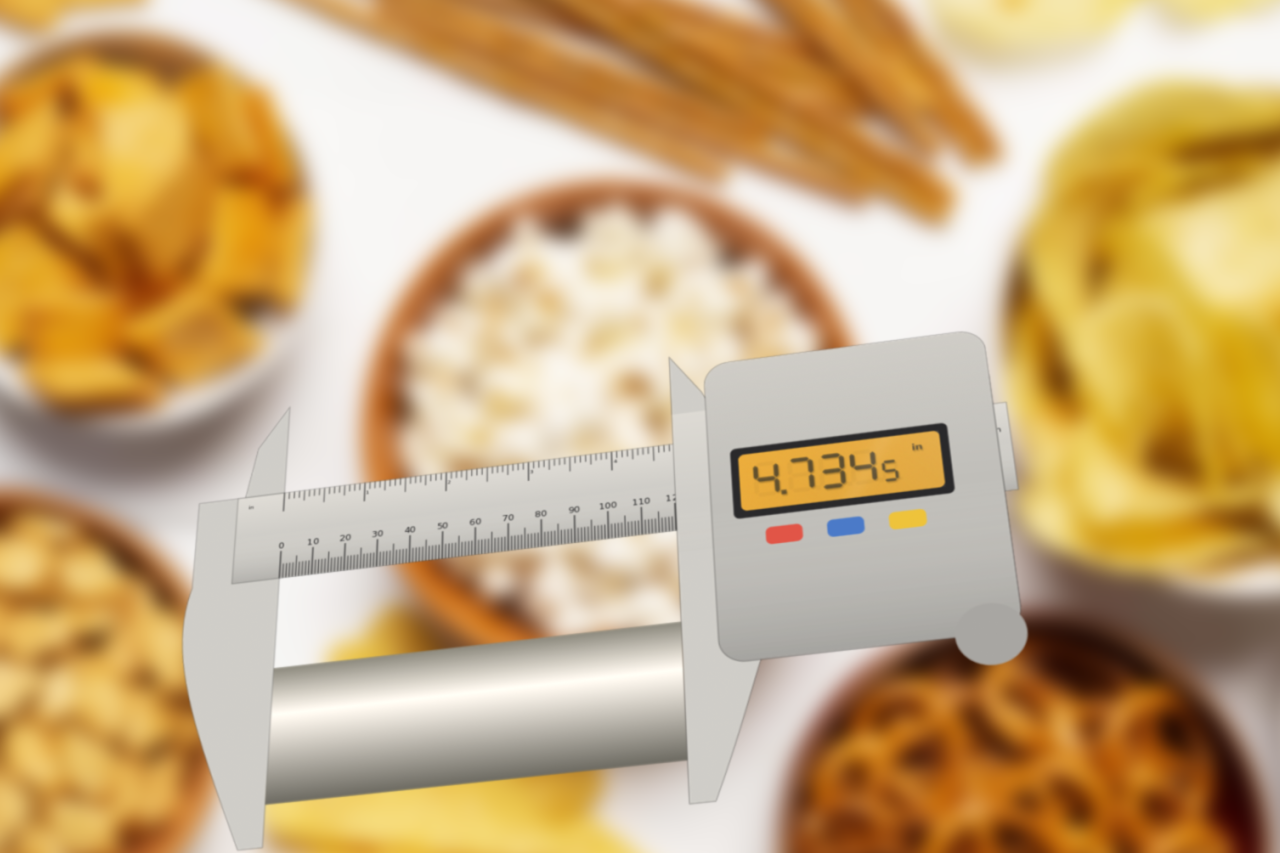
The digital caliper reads 4.7345 in
